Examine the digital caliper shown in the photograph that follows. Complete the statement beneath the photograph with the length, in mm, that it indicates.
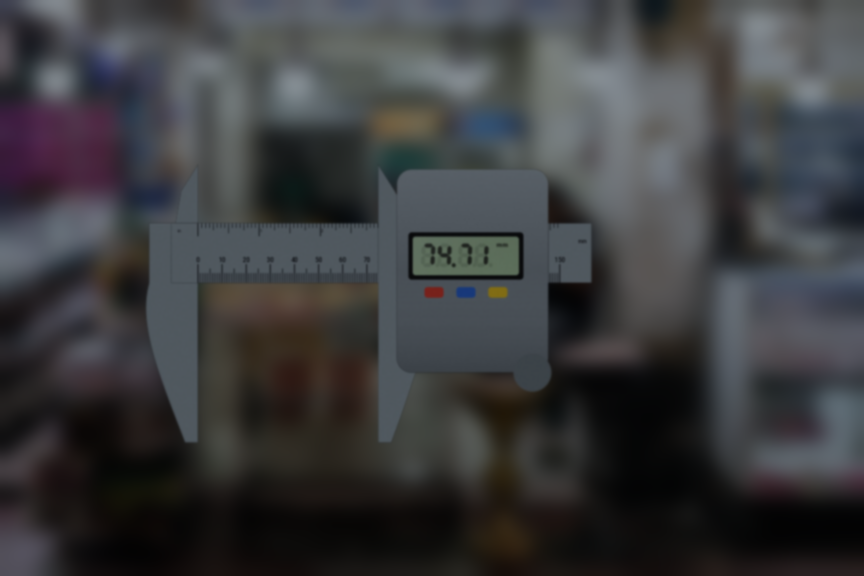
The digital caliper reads 74.71 mm
